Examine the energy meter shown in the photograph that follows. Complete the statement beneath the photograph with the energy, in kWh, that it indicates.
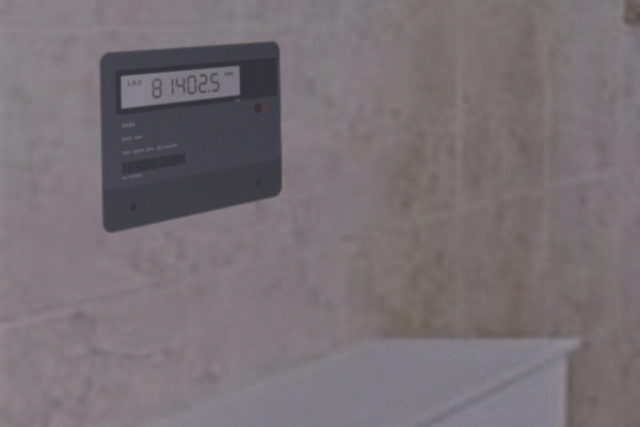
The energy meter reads 81402.5 kWh
